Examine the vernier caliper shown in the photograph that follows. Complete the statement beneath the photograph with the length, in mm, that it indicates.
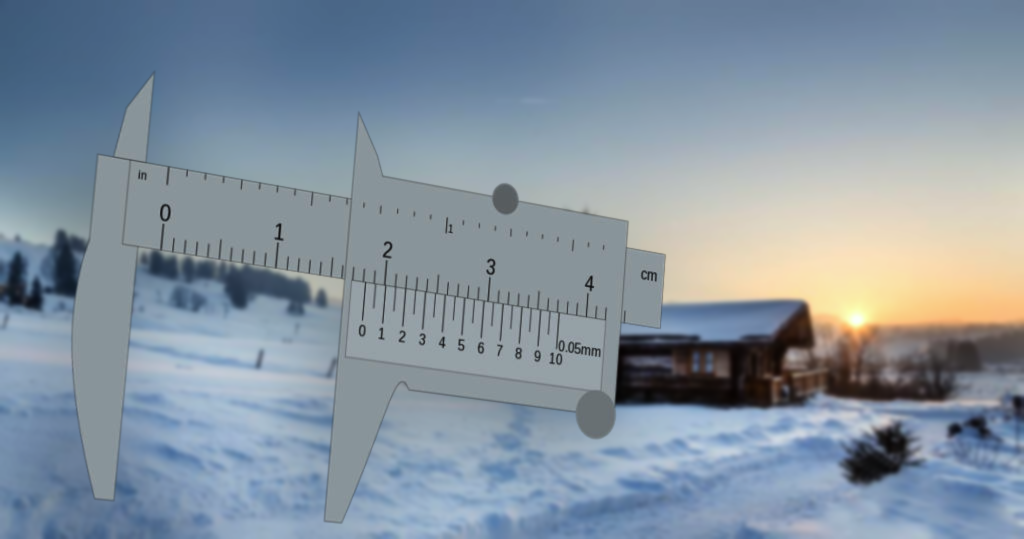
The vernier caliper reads 18.2 mm
